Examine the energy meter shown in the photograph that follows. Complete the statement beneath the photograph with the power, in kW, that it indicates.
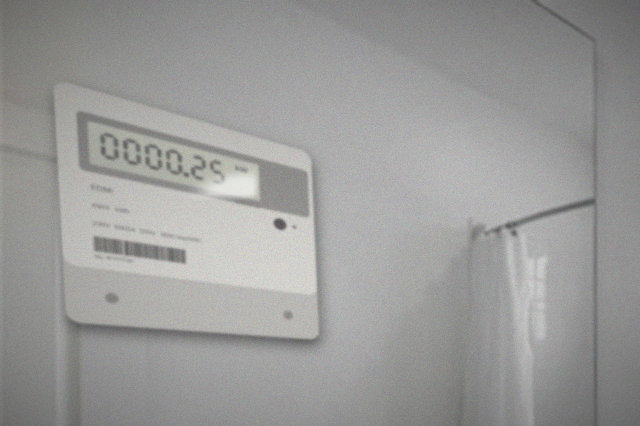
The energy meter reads 0.25 kW
